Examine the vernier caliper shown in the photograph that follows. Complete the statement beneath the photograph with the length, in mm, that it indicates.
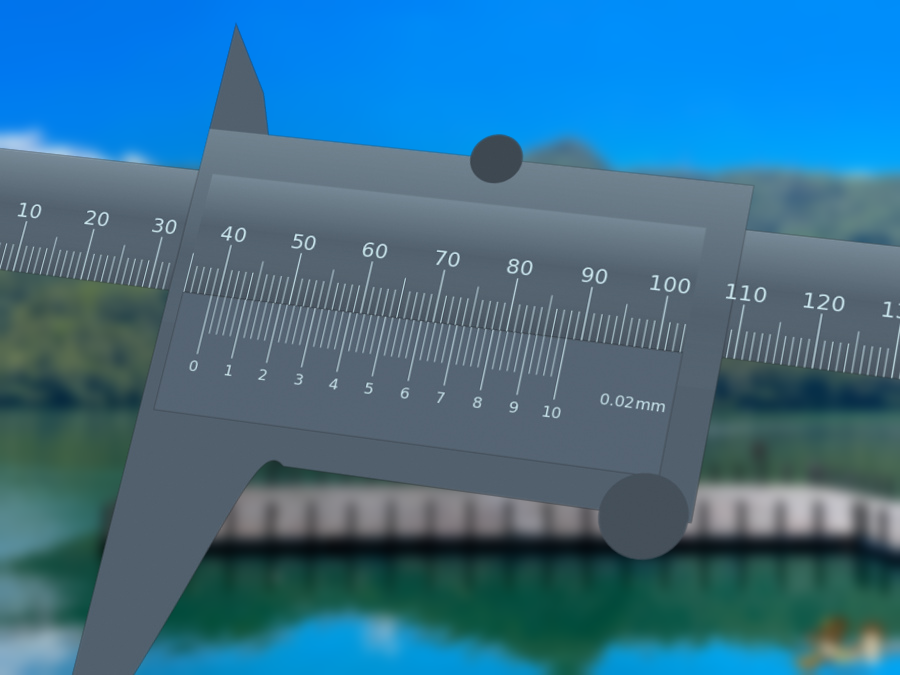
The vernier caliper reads 39.0 mm
